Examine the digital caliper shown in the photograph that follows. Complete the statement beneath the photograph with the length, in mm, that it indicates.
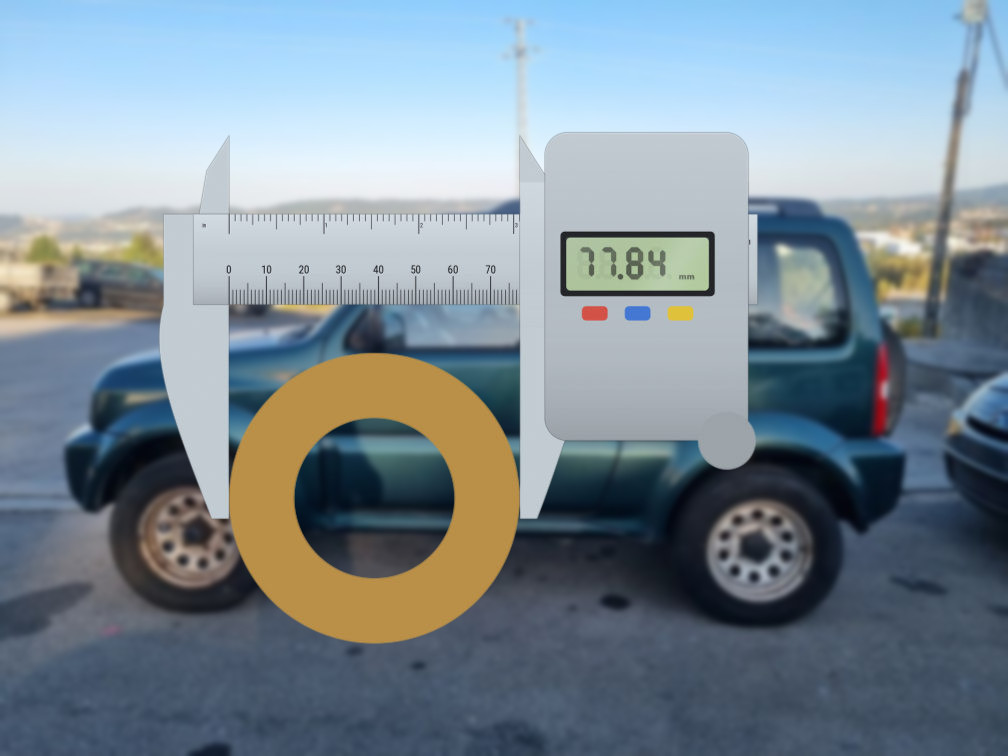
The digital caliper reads 77.84 mm
